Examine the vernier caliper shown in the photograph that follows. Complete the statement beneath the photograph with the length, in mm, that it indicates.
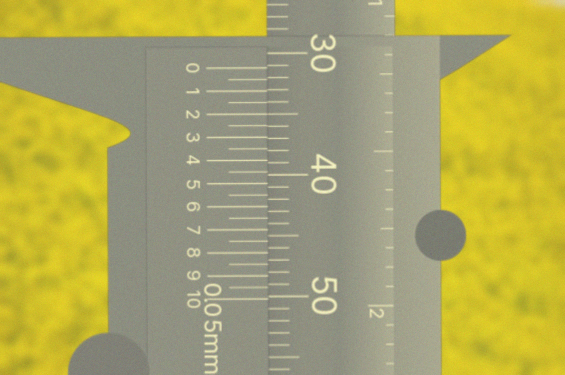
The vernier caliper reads 31.2 mm
